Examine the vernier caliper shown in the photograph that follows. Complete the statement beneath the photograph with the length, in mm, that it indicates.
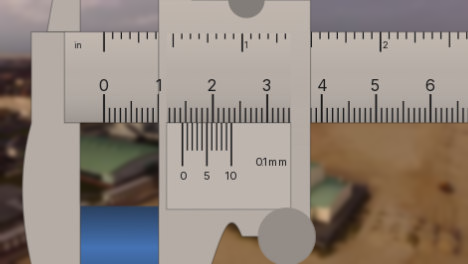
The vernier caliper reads 14.4 mm
